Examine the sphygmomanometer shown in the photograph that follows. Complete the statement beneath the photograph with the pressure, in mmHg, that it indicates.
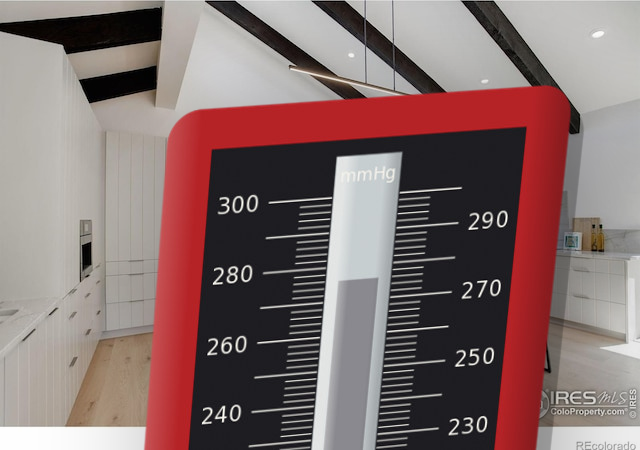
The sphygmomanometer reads 276 mmHg
